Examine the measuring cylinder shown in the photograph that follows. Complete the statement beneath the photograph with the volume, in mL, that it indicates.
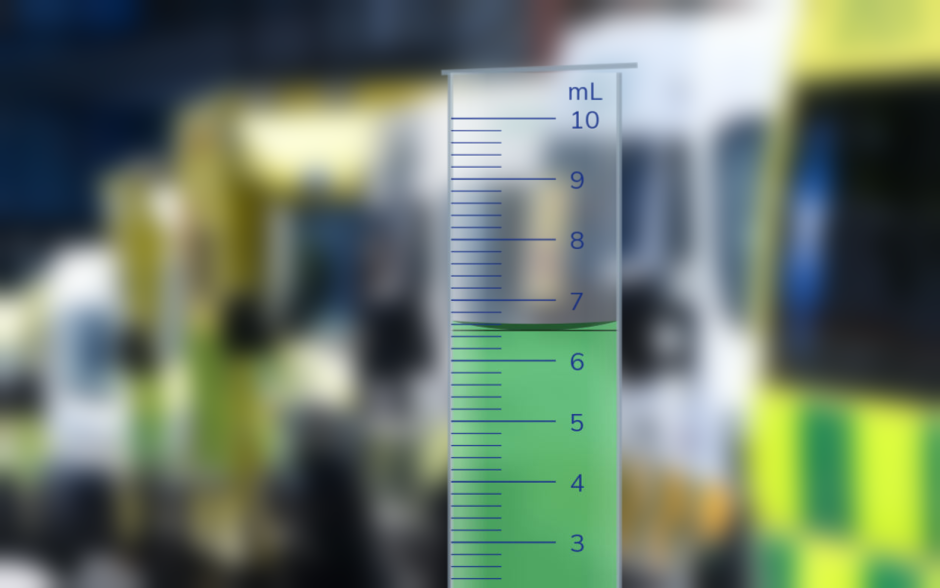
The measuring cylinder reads 6.5 mL
